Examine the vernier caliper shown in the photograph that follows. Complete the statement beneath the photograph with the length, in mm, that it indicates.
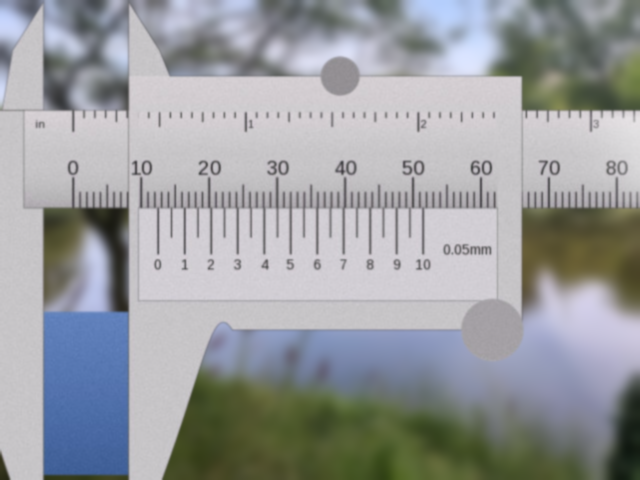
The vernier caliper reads 12.5 mm
